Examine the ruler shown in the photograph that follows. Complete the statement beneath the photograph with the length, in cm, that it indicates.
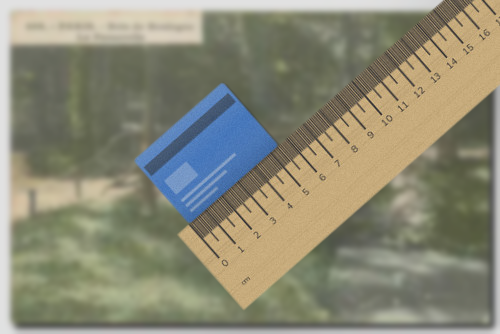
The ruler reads 5.5 cm
